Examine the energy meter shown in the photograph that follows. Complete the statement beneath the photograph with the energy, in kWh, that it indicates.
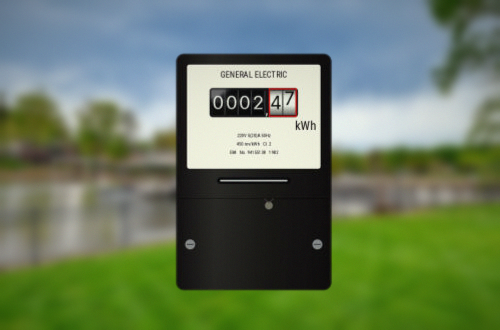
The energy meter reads 2.47 kWh
